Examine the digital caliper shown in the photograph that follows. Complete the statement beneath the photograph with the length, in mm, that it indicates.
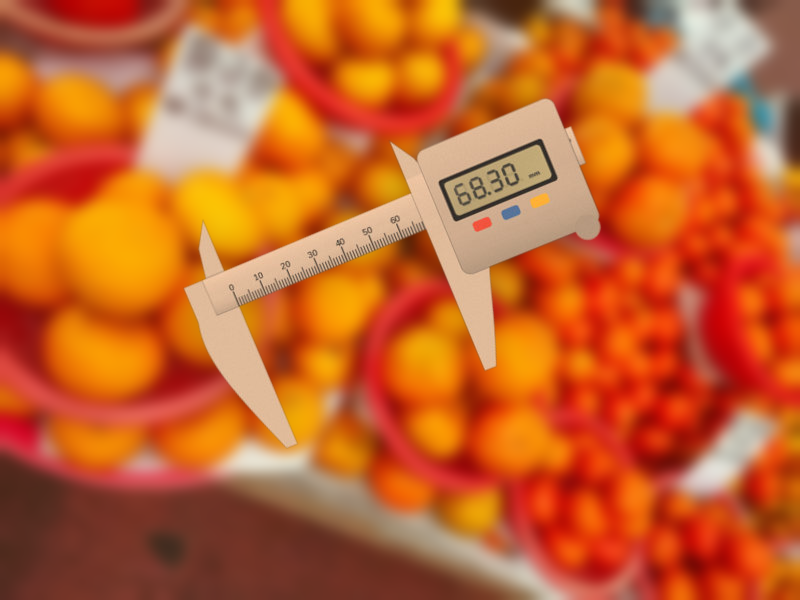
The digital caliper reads 68.30 mm
